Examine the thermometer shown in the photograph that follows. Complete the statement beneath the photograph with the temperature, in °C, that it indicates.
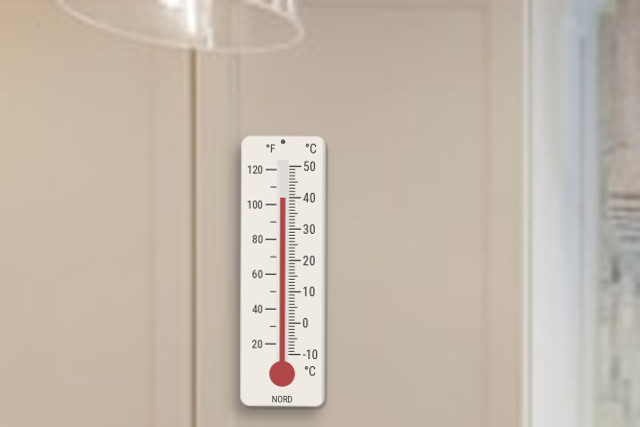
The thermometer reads 40 °C
